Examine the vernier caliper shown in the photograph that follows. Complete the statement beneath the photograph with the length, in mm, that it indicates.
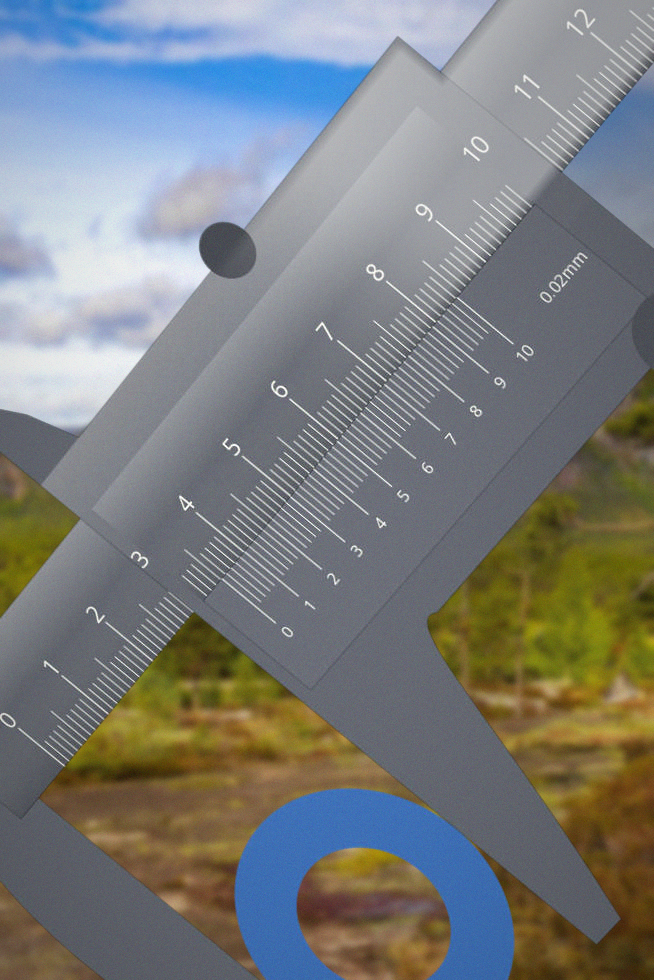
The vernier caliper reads 35.2 mm
